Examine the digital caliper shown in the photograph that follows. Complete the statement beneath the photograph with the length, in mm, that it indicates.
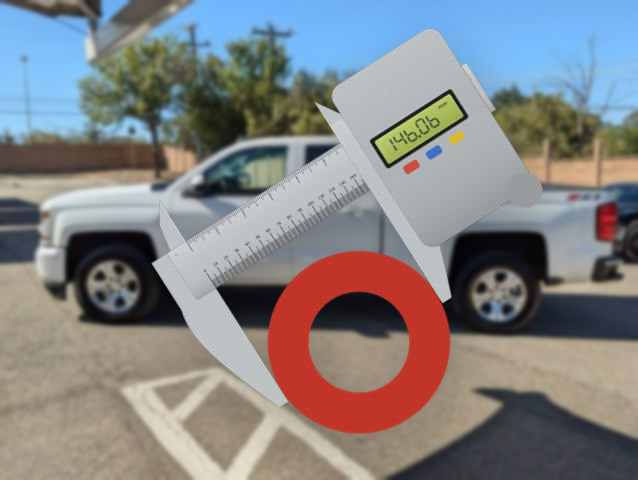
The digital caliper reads 146.06 mm
